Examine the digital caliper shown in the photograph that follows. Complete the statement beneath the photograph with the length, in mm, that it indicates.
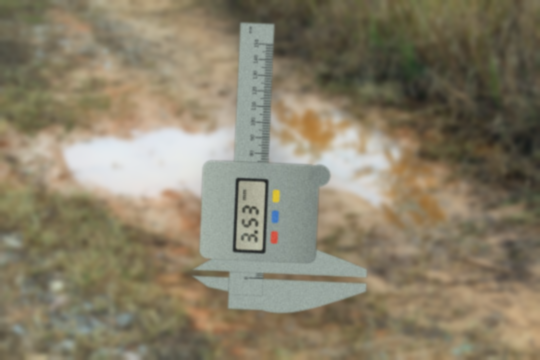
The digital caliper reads 3.53 mm
